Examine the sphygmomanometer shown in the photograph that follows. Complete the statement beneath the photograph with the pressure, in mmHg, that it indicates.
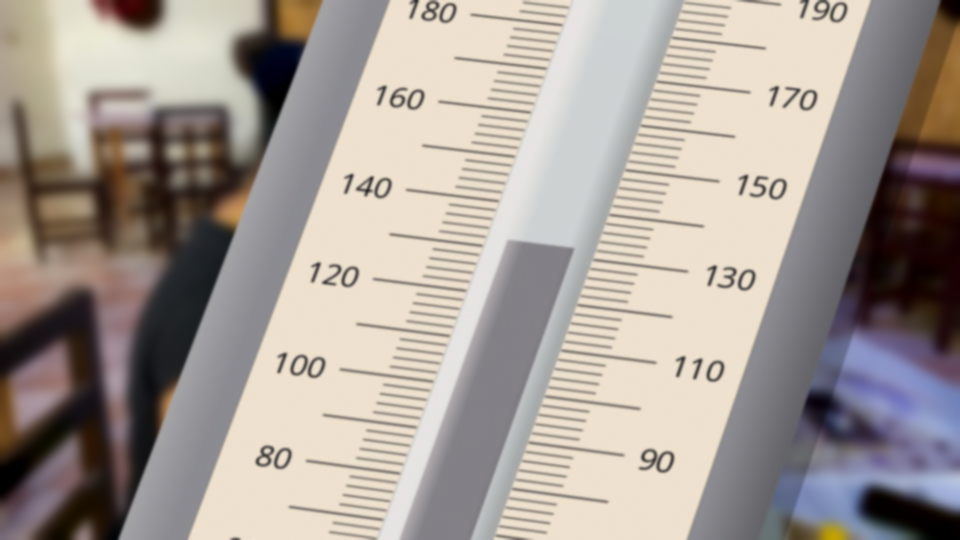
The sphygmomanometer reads 132 mmHg
